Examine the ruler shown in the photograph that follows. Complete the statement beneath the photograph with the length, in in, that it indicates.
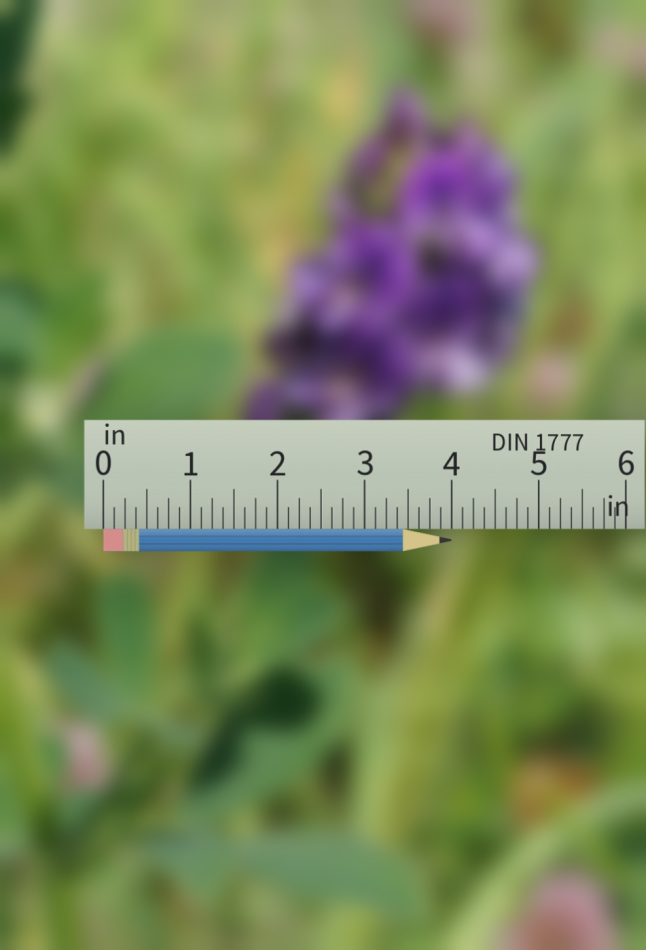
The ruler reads 4 in
